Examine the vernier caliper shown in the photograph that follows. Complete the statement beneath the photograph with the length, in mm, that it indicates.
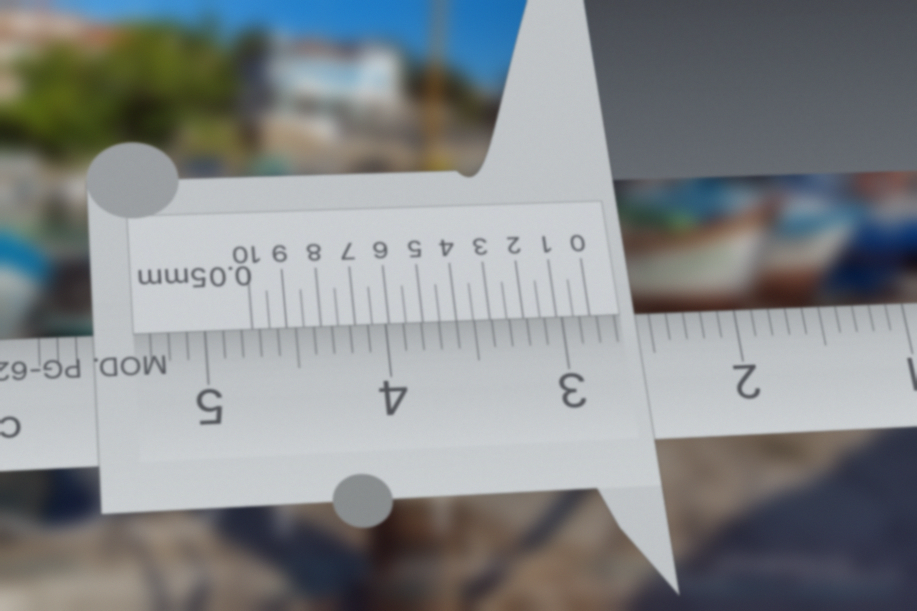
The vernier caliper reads 28.4 mm
